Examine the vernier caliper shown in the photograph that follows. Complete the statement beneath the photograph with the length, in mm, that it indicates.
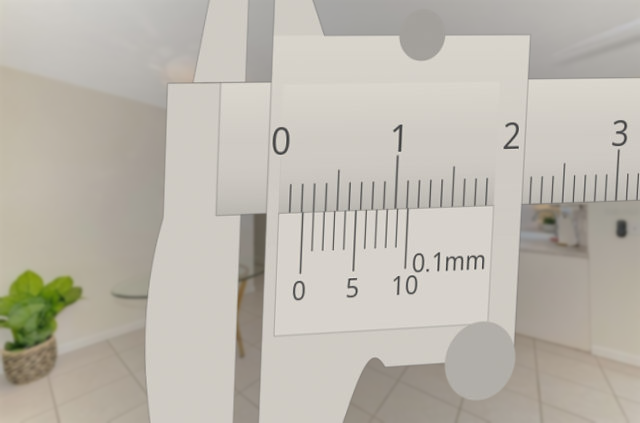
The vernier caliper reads 2.1 mm
